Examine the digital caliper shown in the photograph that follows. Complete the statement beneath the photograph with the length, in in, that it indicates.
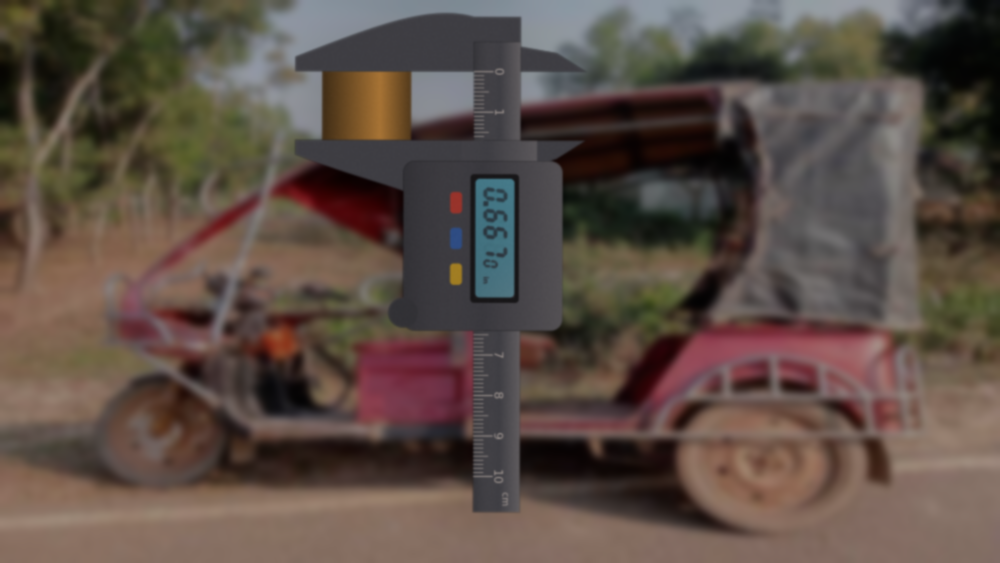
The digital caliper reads 0.6670 in
